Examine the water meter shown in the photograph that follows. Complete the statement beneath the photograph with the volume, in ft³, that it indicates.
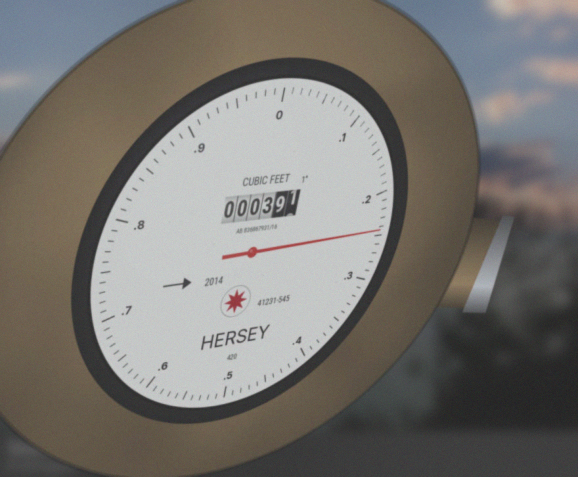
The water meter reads 391.24 ft³
